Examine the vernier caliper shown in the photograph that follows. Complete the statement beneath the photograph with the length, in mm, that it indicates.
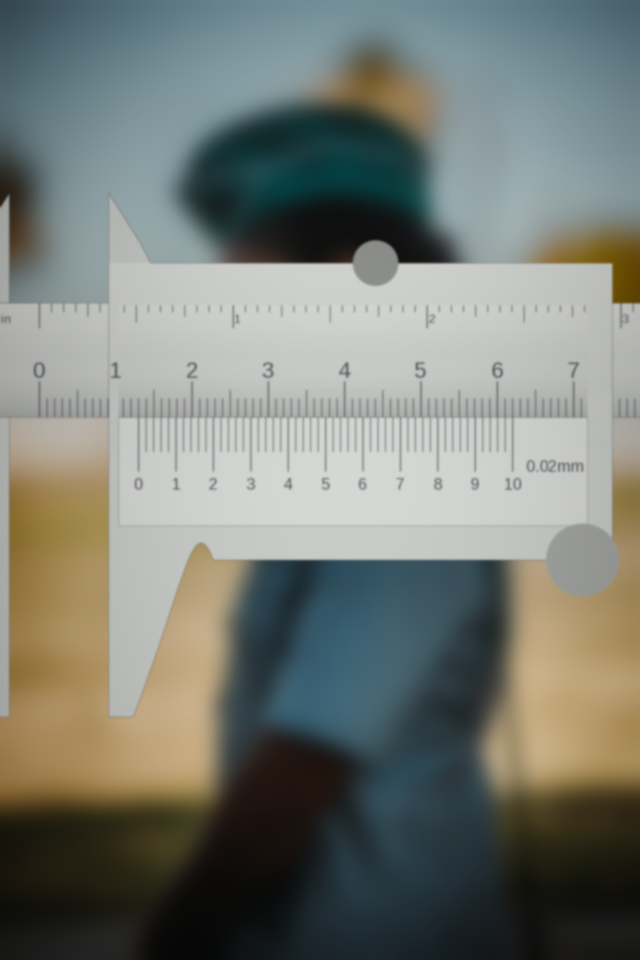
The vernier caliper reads 13.0 mm
